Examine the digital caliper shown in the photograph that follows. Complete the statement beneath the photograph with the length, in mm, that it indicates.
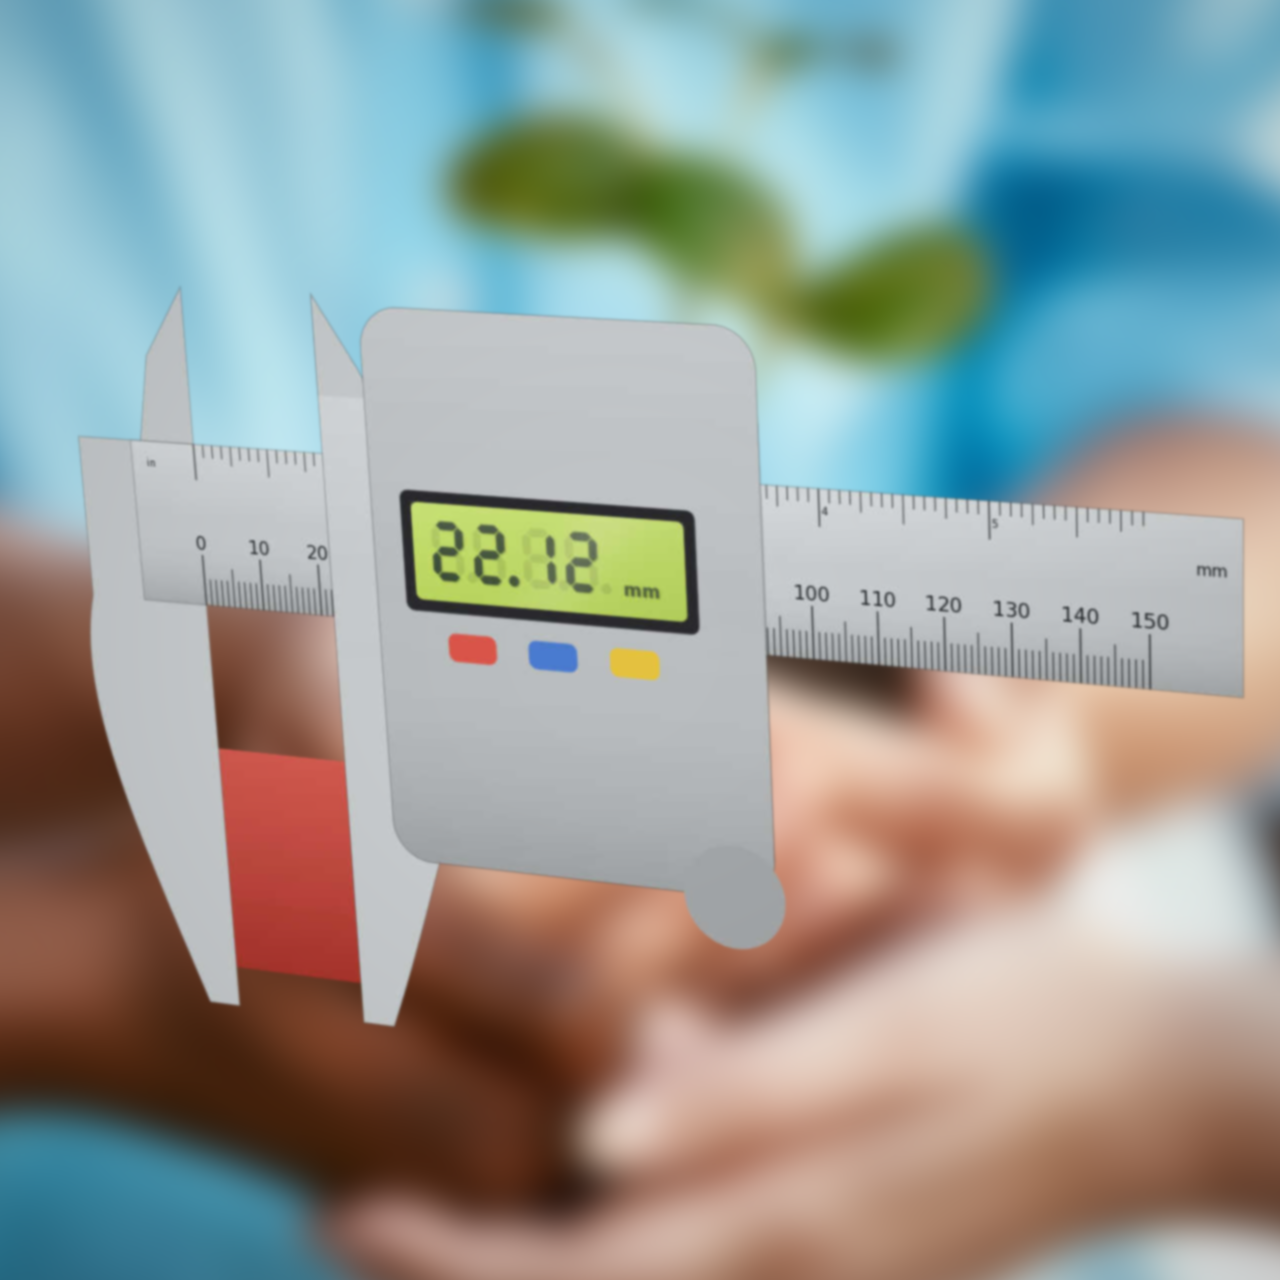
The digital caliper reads 22.12 mm
